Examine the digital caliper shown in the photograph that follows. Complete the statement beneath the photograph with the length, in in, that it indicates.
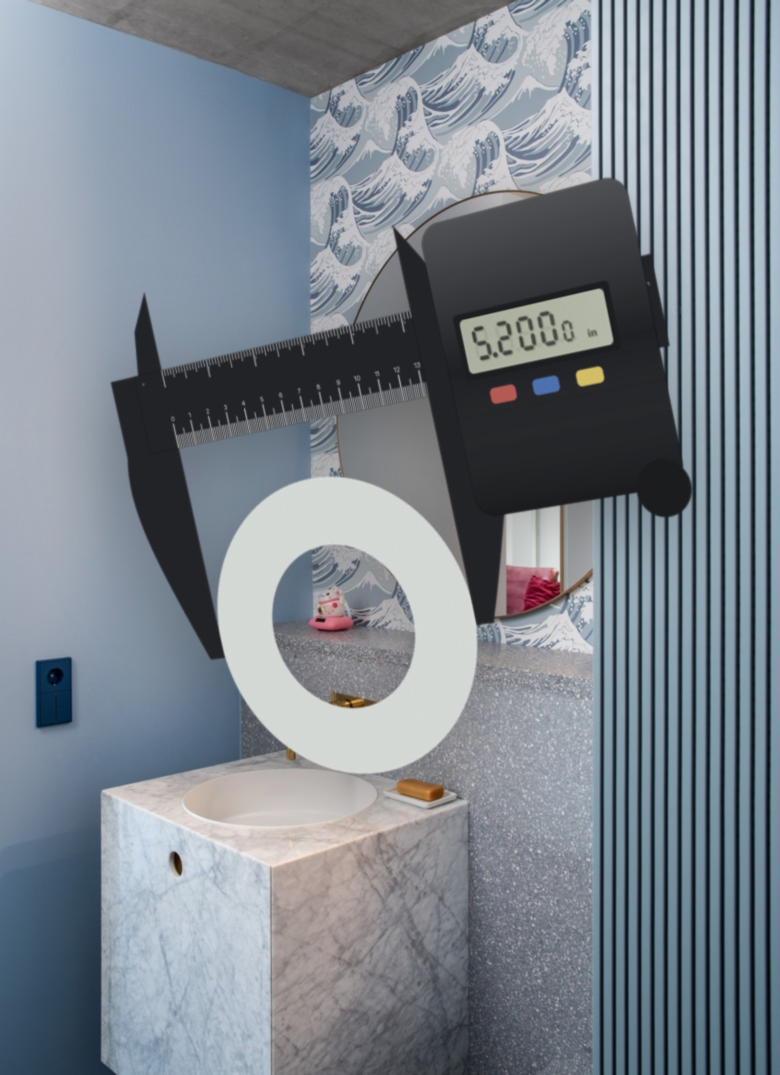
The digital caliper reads 5.2000 in
